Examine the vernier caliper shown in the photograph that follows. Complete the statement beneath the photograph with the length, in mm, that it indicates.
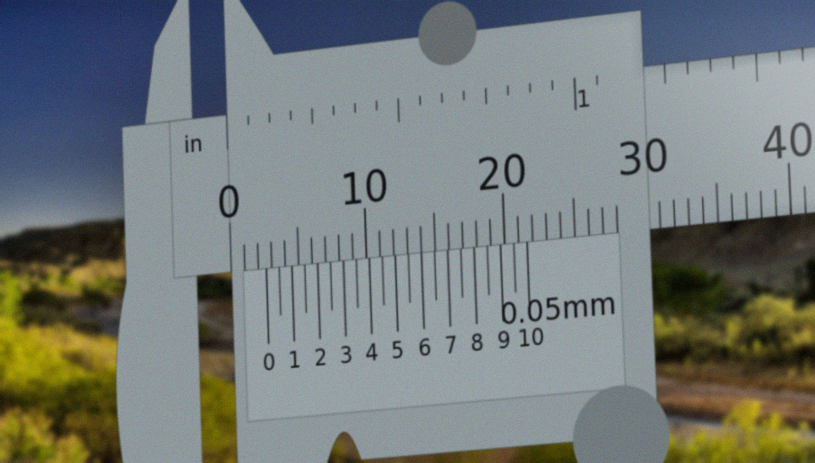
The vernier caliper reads 2.6 mm
